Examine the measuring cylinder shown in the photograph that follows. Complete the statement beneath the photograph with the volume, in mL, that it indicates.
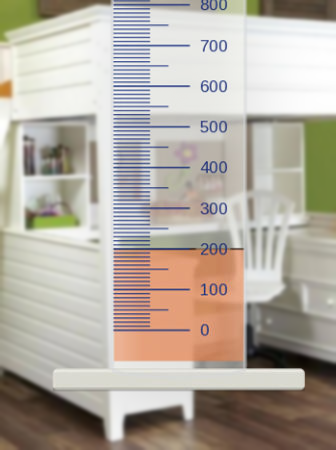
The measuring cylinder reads 200 mL
